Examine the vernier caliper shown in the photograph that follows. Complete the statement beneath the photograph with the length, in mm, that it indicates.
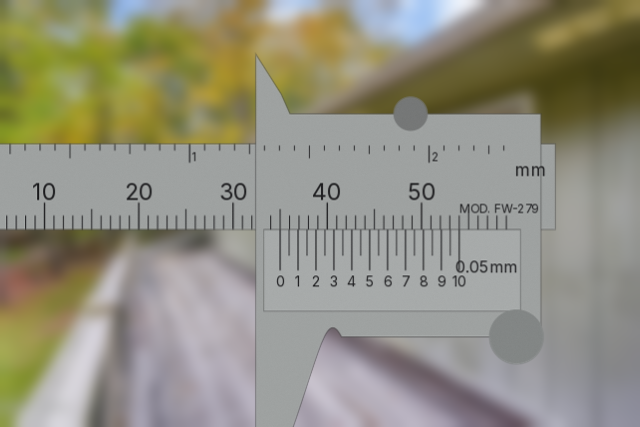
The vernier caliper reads 35.0 mm
